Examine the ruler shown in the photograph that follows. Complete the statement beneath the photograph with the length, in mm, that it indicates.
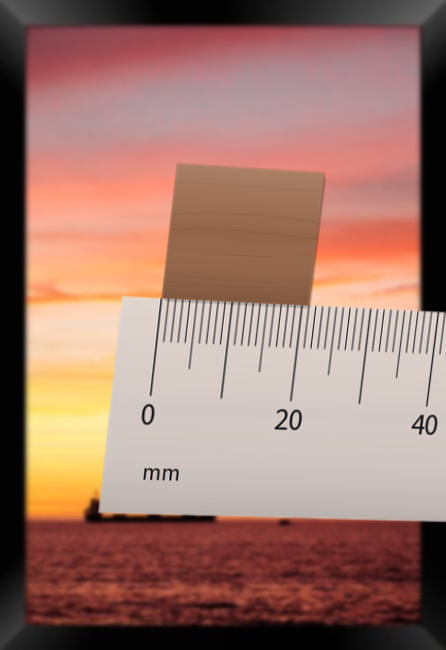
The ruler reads 21 mm
